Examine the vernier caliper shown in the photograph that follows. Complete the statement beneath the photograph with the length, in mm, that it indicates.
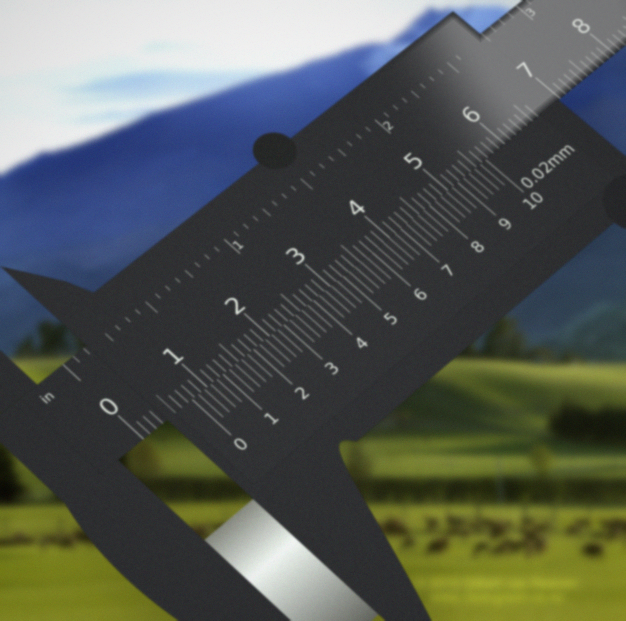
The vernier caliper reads 7.6 mm
